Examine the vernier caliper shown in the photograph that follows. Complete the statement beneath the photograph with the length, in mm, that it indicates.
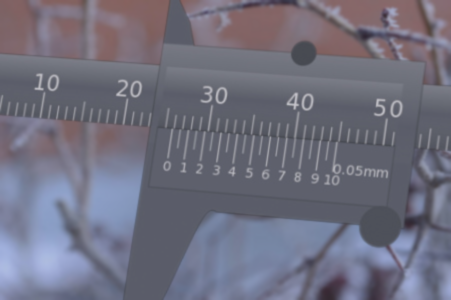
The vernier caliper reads 25.8 mm
